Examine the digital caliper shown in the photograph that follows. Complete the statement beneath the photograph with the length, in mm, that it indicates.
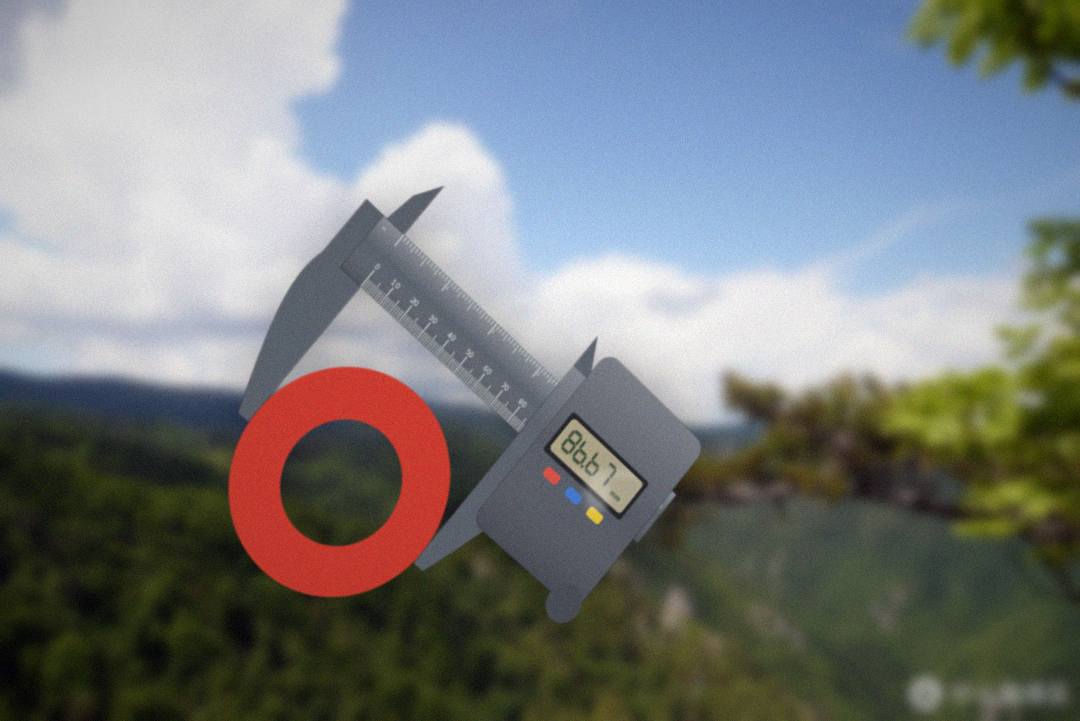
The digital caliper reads 86.67 mm
